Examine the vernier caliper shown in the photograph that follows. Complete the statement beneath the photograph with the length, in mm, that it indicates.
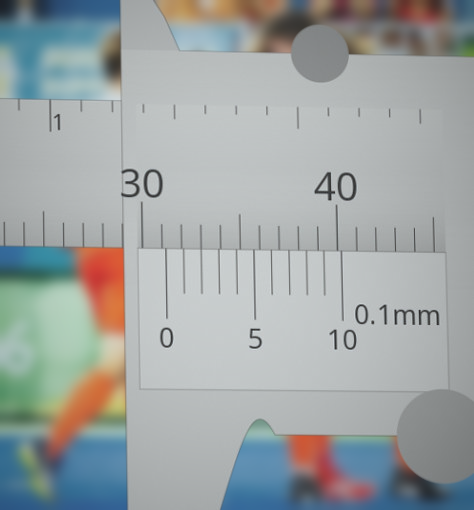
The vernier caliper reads 31.2 mm
